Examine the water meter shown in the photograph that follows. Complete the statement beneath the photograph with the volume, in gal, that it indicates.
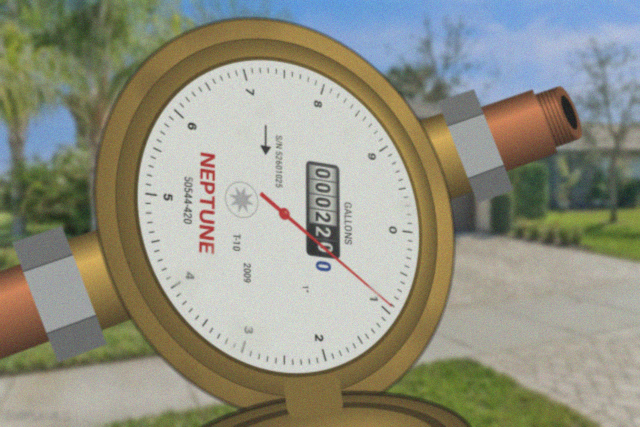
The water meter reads 2200.9 gal
